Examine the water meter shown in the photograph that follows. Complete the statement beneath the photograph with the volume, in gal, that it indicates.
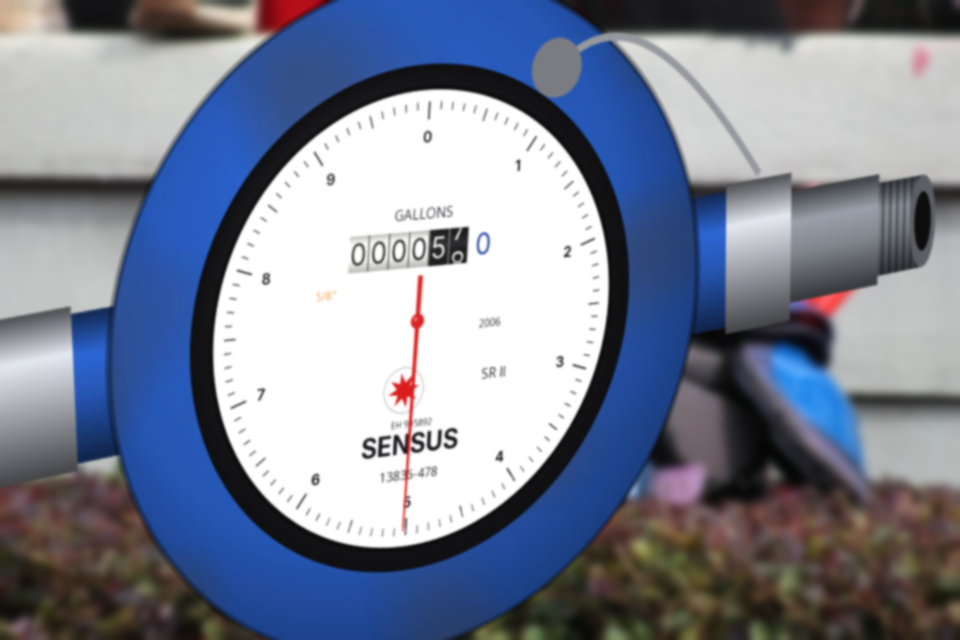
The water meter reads 575.0 gal
